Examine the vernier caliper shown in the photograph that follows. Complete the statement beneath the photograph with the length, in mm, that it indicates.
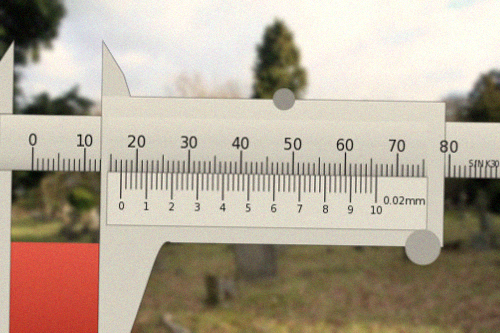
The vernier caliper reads 17.0 mm
